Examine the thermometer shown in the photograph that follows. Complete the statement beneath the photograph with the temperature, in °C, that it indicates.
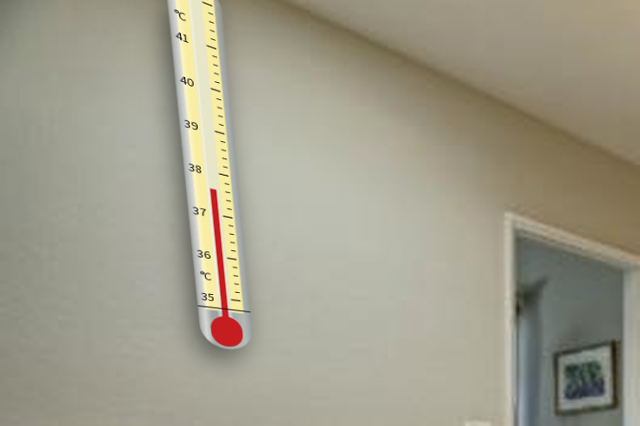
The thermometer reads 37.6 °C
